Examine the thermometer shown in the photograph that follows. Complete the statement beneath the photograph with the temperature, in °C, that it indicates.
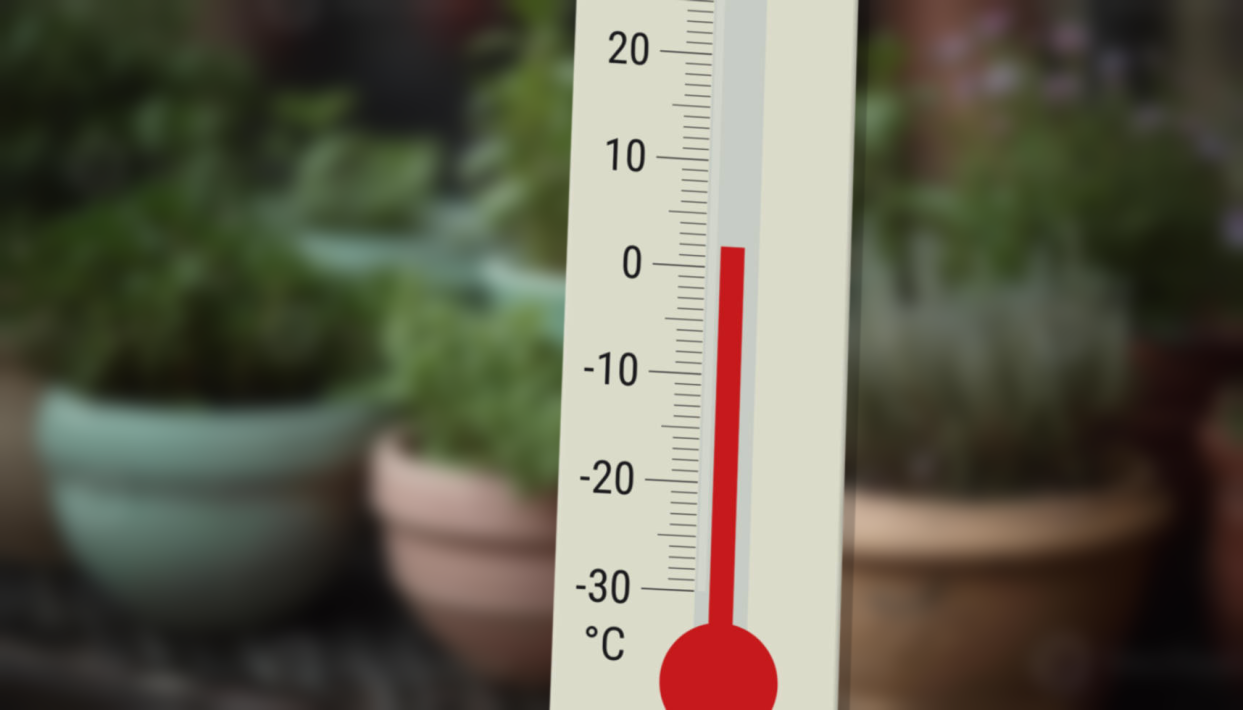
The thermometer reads 2 °C
